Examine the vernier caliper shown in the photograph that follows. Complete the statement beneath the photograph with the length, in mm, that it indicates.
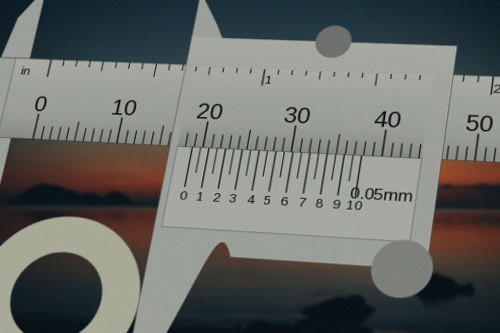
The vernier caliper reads 18.8 mm
